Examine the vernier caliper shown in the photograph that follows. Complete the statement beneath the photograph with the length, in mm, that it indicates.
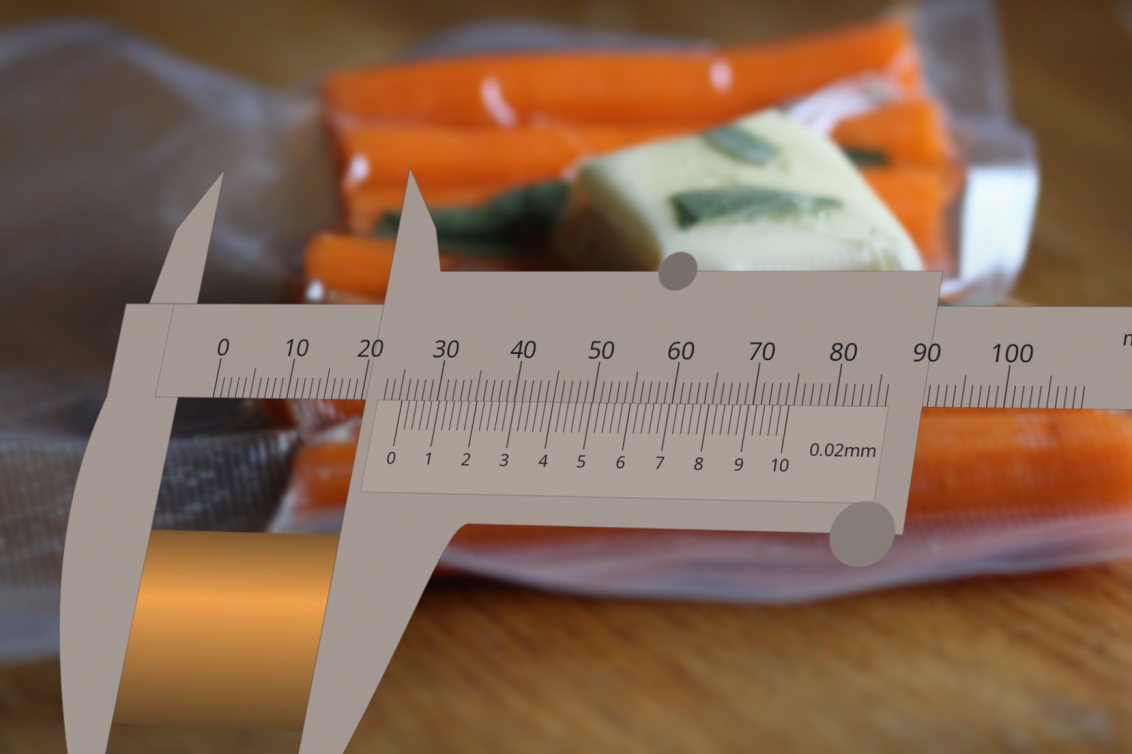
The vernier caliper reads 25.4 mm
